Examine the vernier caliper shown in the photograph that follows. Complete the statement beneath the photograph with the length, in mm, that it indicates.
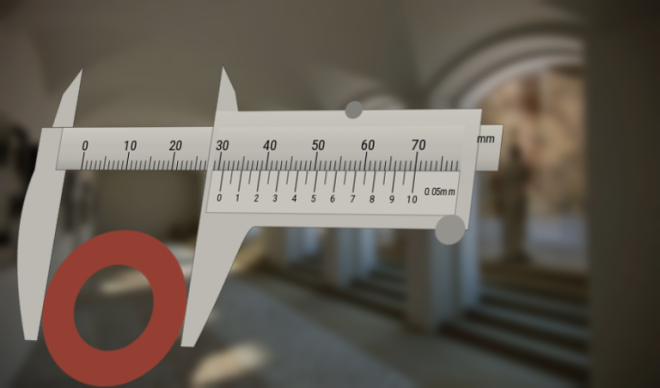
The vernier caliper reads 31.0 mm
